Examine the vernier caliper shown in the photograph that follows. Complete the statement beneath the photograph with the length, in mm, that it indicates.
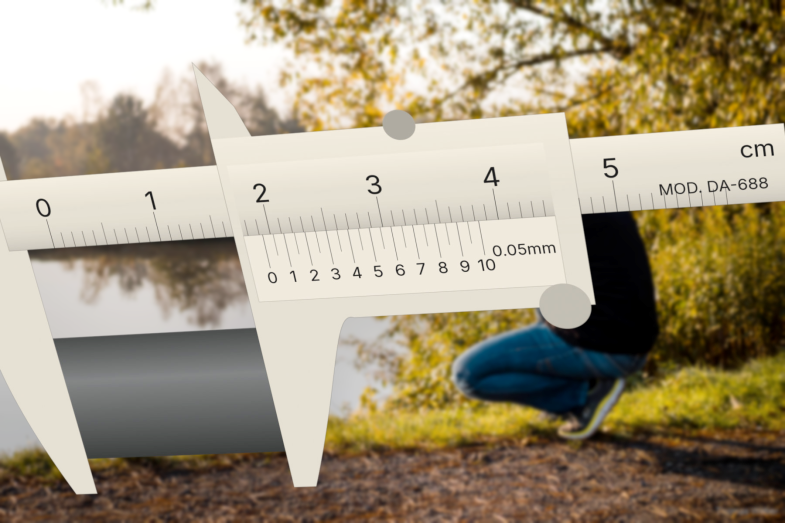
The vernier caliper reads 19.3 mm
